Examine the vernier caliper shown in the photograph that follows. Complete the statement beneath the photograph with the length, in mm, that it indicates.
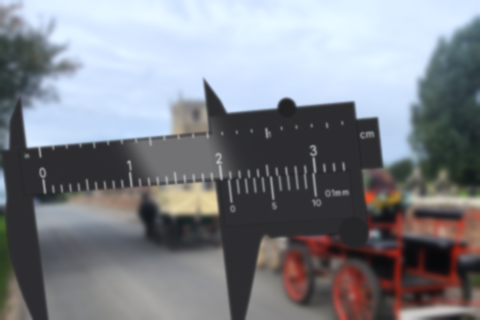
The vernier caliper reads 20.8 mm
